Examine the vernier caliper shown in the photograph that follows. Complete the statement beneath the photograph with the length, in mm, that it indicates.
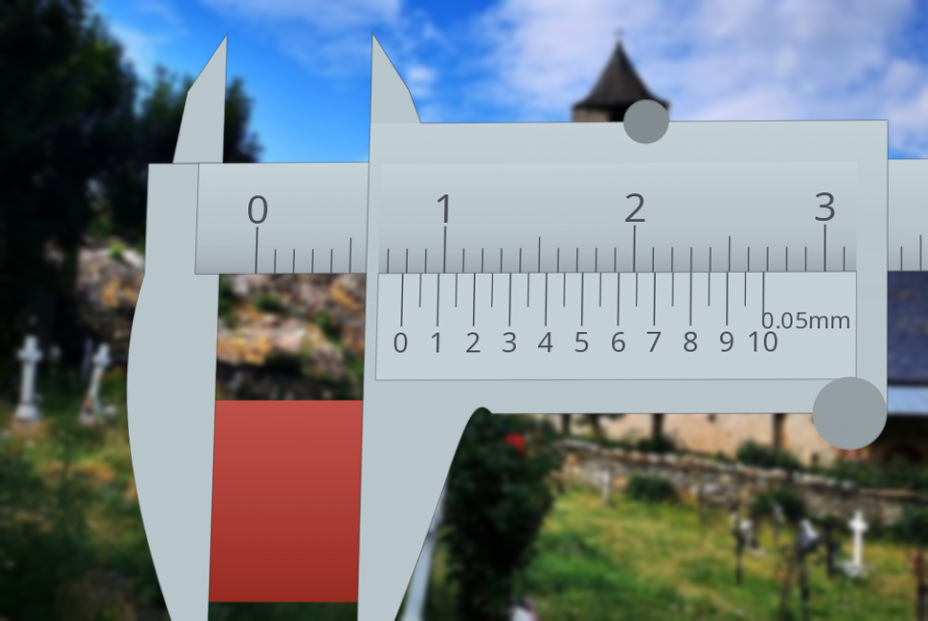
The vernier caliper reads 7.8 mm
